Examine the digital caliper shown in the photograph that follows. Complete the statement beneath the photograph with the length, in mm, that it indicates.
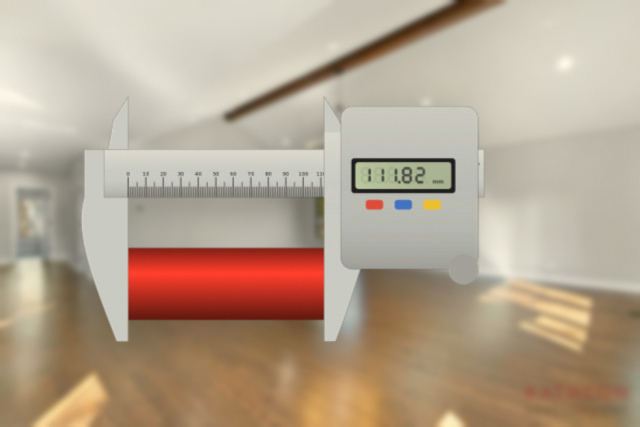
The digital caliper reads 111.82 mm
